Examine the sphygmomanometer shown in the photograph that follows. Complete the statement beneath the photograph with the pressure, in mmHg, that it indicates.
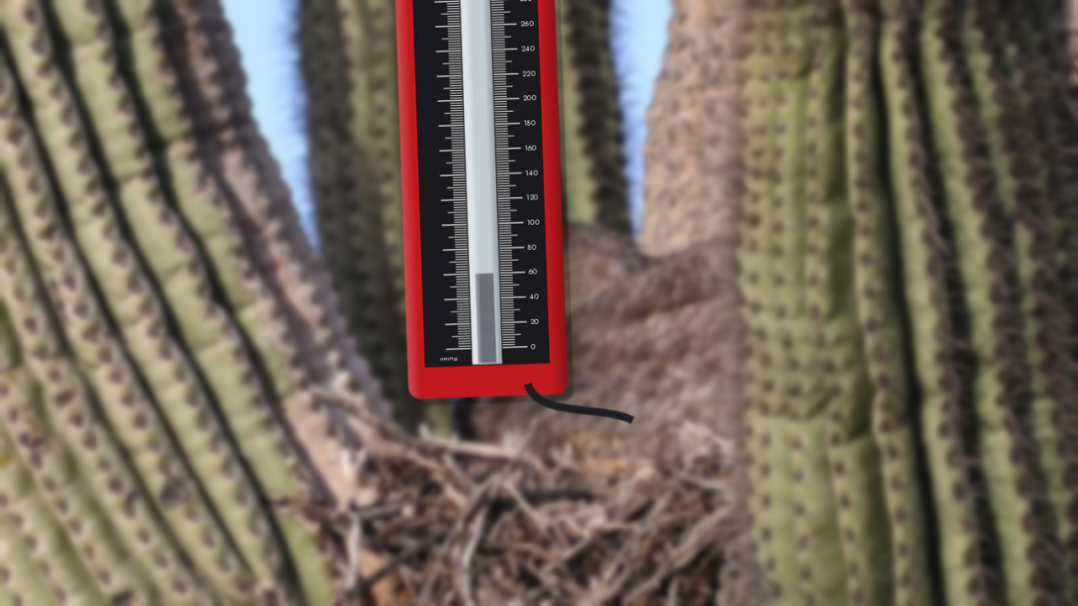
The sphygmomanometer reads 60 mmHg
